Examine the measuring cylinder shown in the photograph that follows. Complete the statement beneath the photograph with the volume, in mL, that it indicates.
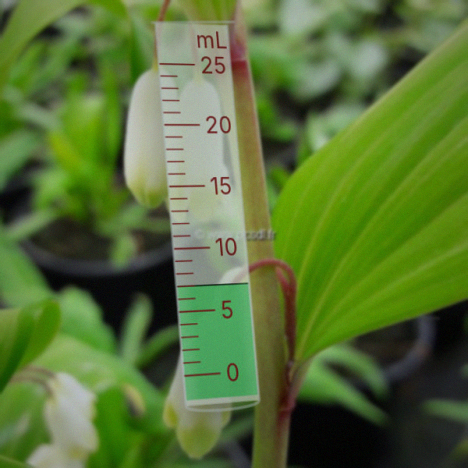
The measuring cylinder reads 7 mL
